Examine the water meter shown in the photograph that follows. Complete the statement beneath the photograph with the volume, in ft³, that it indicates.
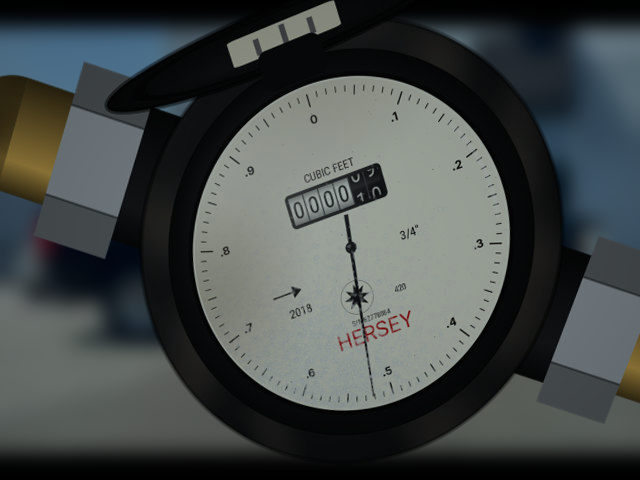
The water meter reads 9.52 ft³
